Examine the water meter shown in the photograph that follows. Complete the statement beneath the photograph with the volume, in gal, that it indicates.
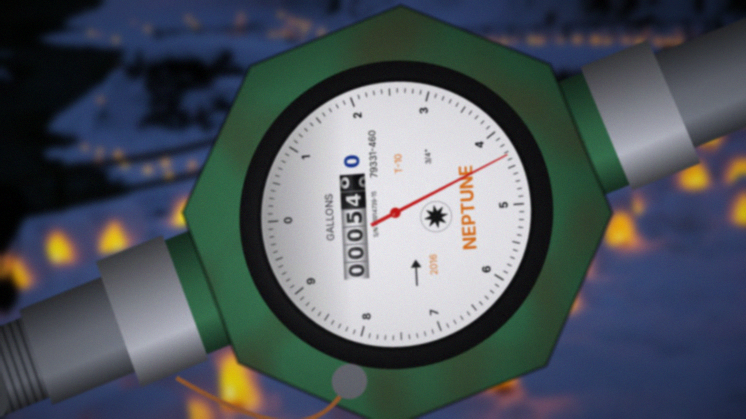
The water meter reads 5484.3 gal
